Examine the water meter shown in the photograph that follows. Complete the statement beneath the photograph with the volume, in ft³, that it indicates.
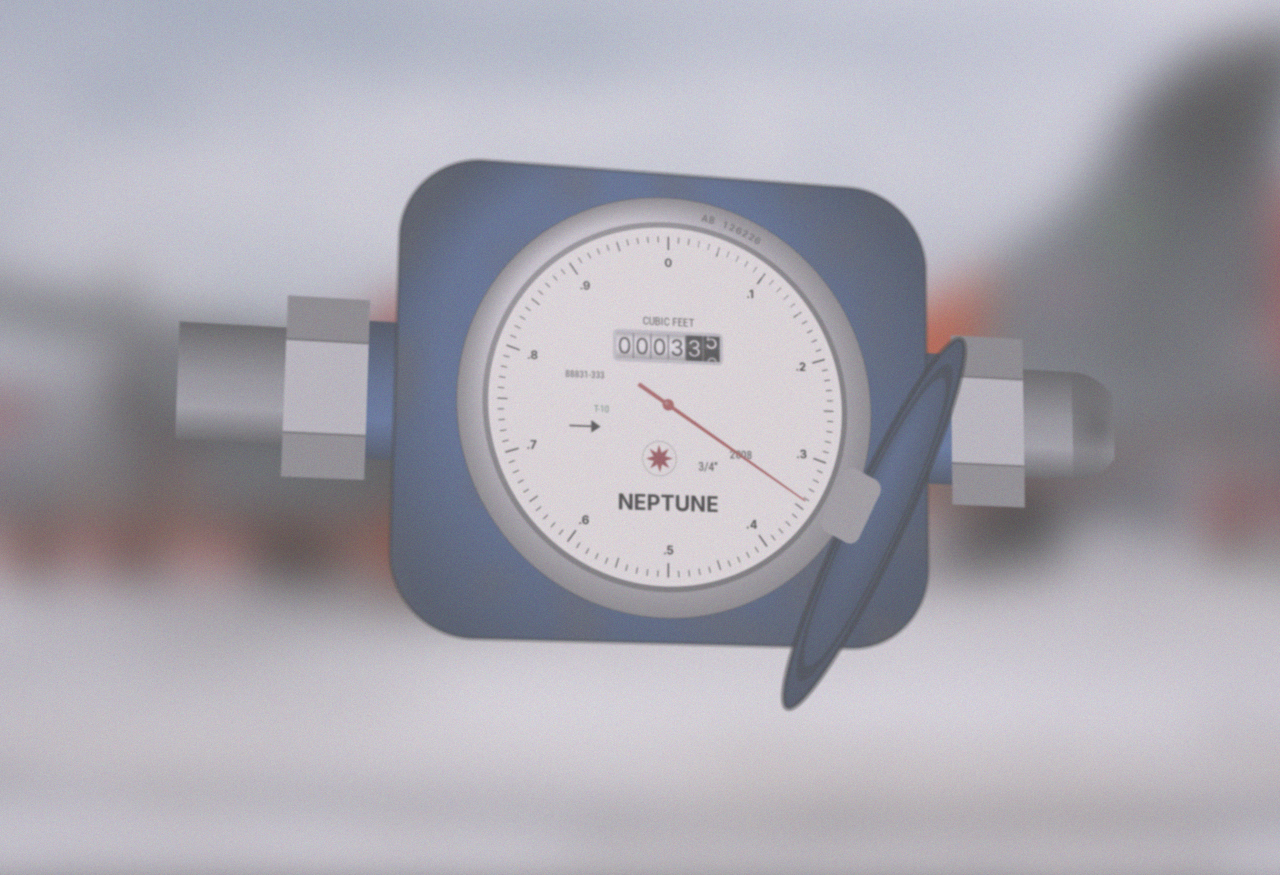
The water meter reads 335.34 ft³
